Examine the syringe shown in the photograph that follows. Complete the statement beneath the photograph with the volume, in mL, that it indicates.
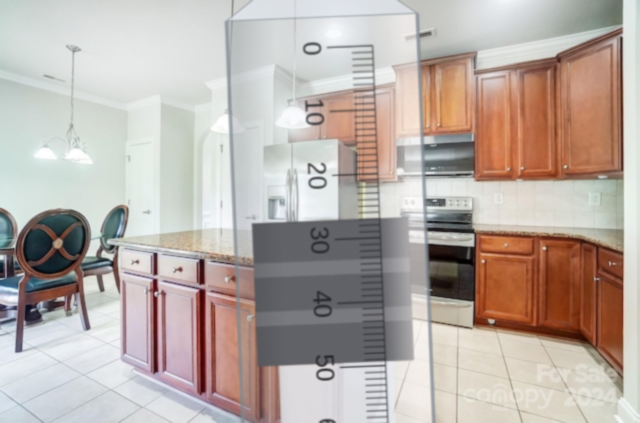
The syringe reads 27 mL
